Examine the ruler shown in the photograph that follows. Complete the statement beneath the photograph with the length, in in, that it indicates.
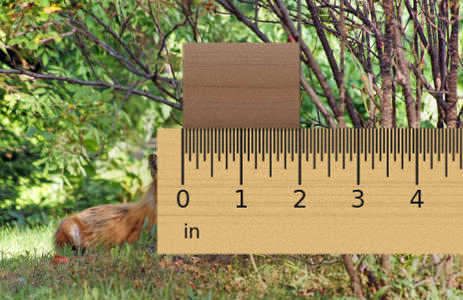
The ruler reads 2 in
